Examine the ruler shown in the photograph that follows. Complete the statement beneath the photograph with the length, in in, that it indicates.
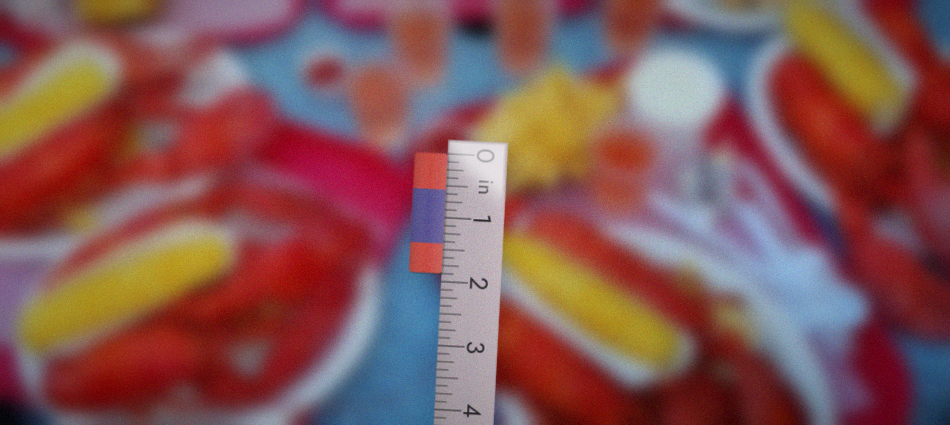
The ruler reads 1.875 in
